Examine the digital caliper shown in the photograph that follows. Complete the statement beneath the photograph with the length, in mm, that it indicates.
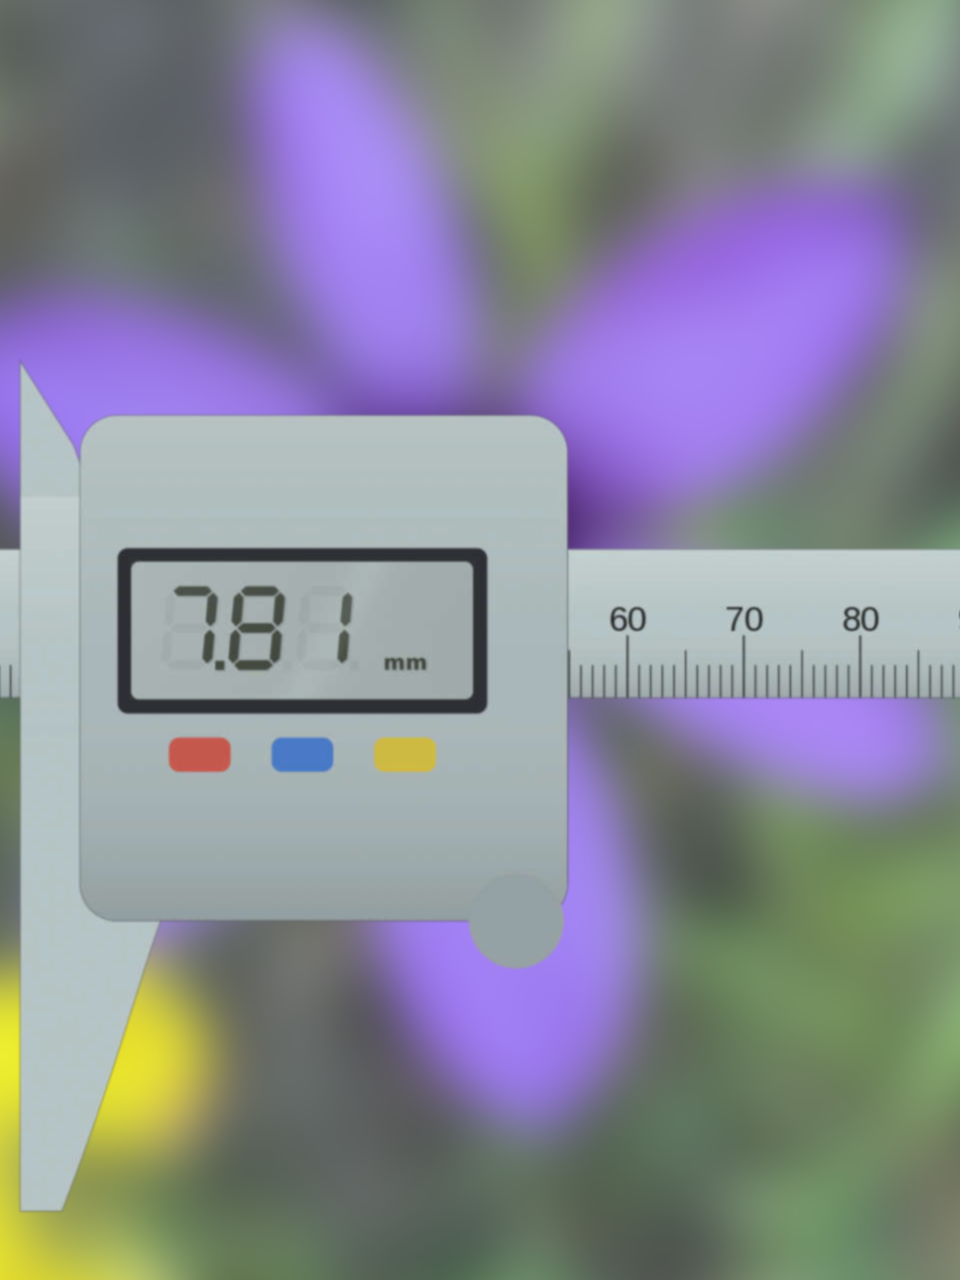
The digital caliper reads 7.81 mm
